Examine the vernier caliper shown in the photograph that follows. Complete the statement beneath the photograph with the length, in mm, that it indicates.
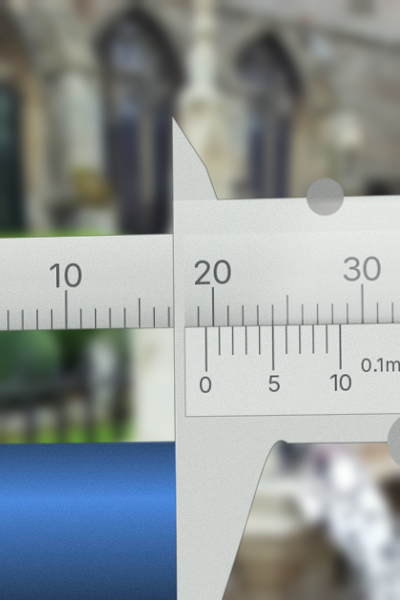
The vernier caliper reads 19.5 mm
